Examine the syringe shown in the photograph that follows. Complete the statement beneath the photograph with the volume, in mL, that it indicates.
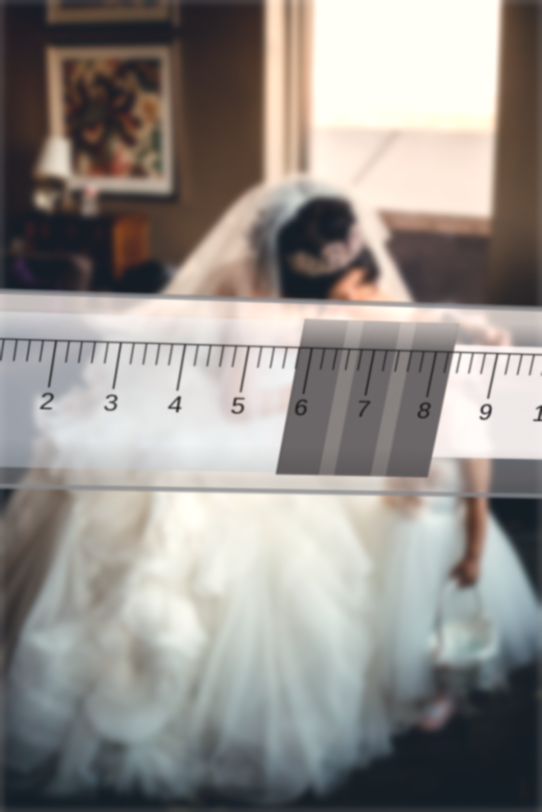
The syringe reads 5.8 mL
